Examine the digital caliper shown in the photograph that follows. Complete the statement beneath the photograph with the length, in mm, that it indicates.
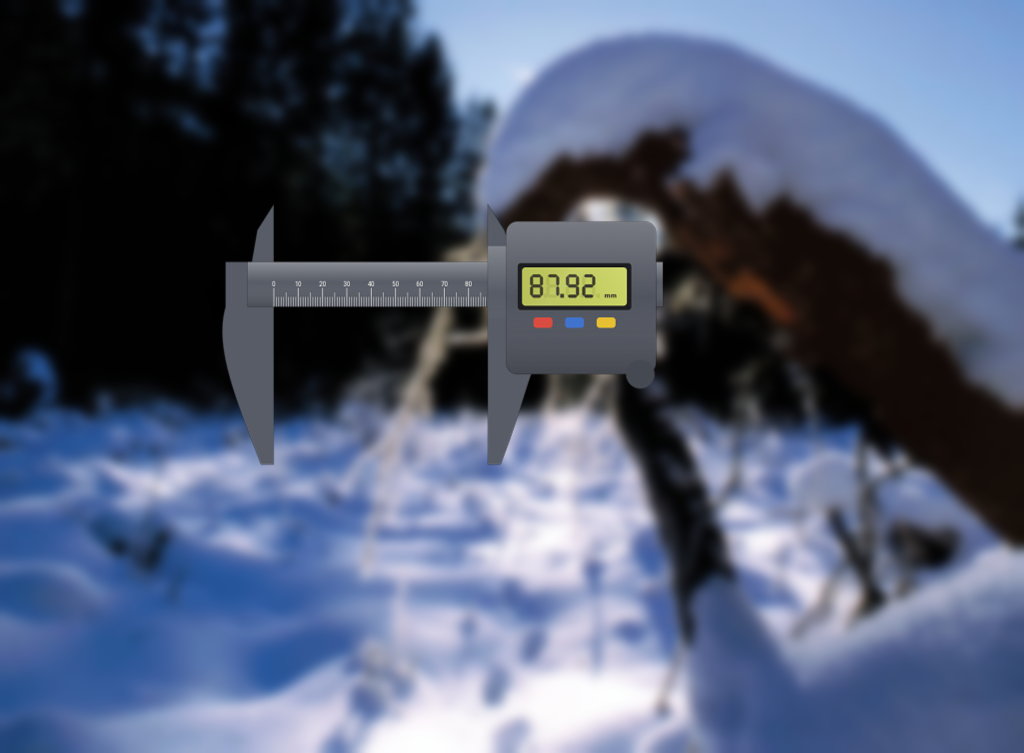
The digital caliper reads 87.92 mm
